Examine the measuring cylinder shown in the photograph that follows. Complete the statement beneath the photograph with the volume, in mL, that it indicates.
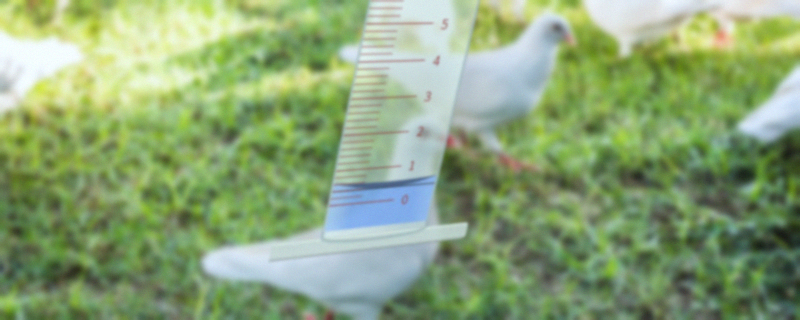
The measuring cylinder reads 0.4 mL
